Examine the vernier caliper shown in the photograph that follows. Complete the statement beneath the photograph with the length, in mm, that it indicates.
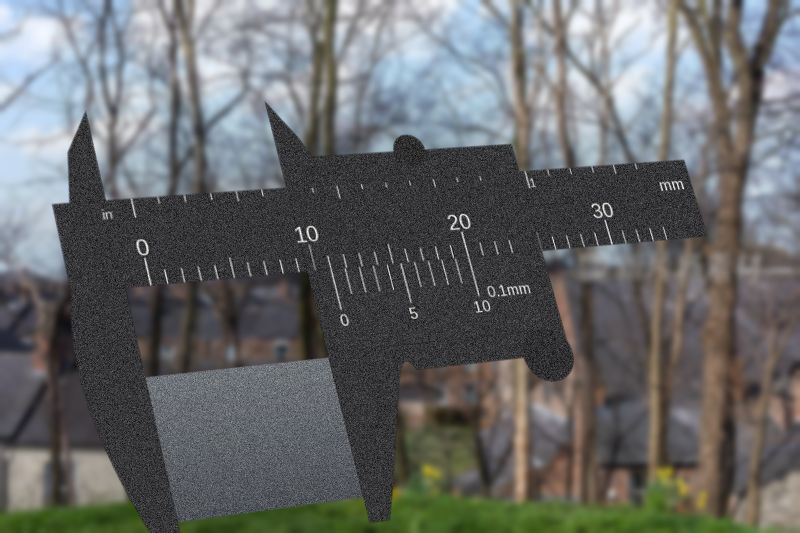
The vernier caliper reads 11.0 mm
